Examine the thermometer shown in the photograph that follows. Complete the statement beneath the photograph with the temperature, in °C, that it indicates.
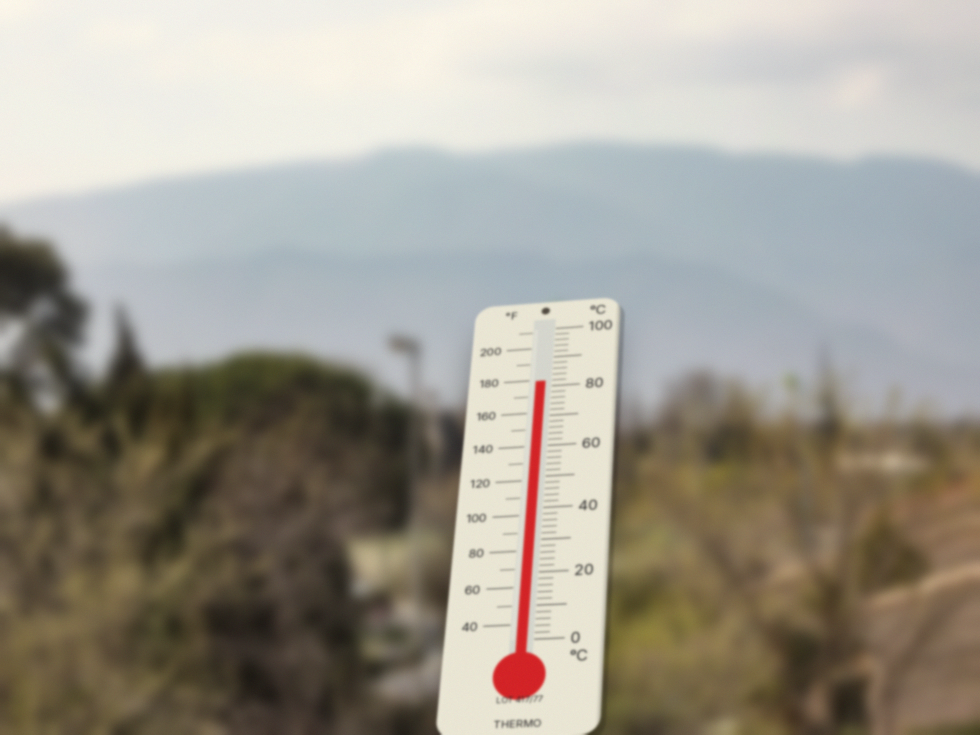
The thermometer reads 82 °C
